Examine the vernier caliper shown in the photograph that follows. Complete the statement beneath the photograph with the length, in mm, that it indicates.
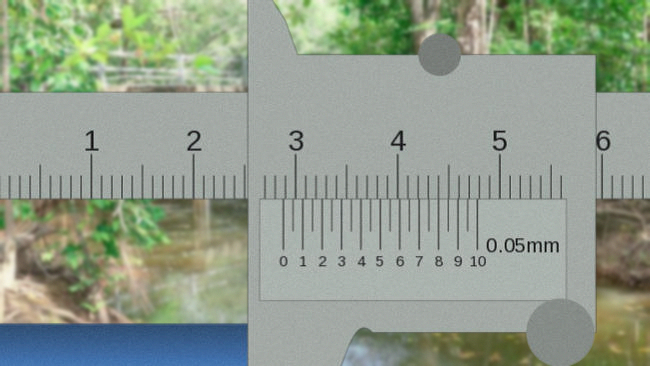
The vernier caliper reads 28.8 mm
